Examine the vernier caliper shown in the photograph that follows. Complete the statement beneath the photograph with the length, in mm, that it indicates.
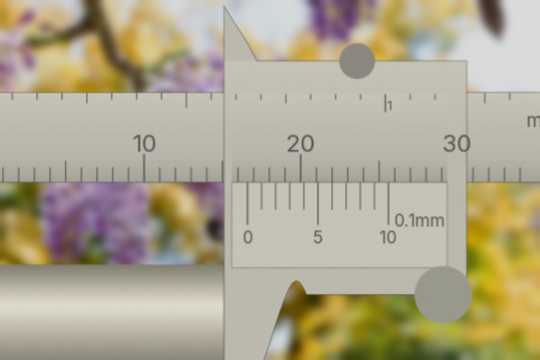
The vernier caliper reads 16.6 mm
